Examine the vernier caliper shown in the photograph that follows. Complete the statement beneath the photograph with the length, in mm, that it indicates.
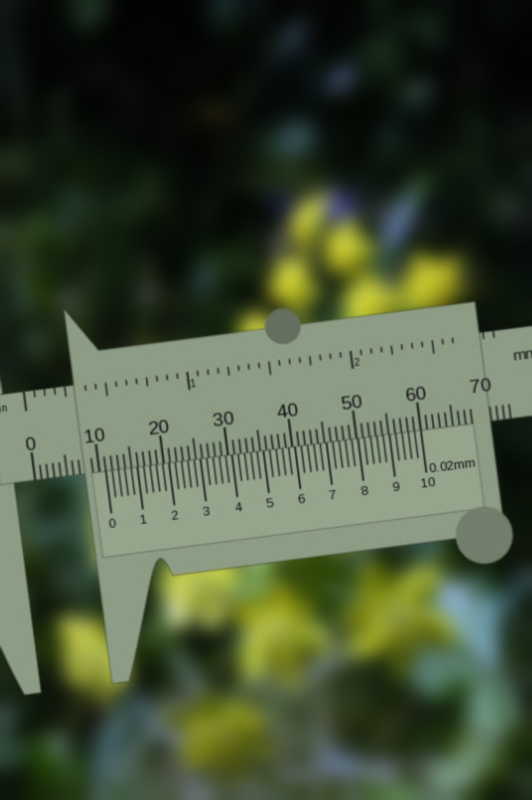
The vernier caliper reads 11.0 mm
